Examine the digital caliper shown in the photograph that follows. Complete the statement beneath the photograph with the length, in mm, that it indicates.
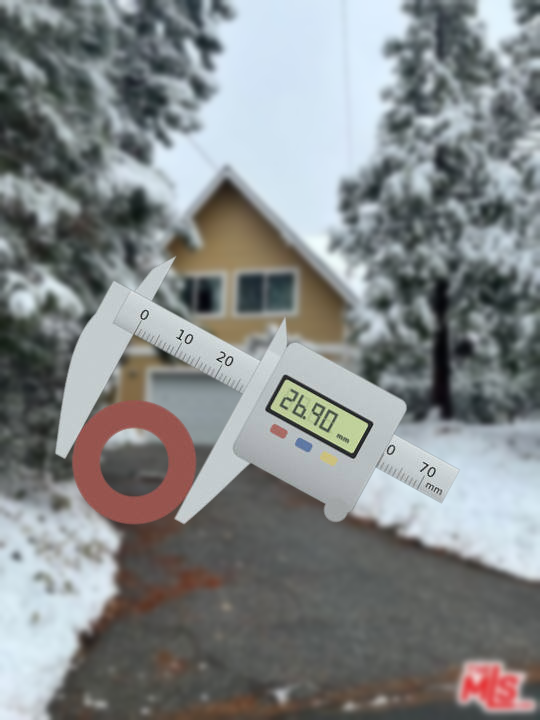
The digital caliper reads 26.90 mm
